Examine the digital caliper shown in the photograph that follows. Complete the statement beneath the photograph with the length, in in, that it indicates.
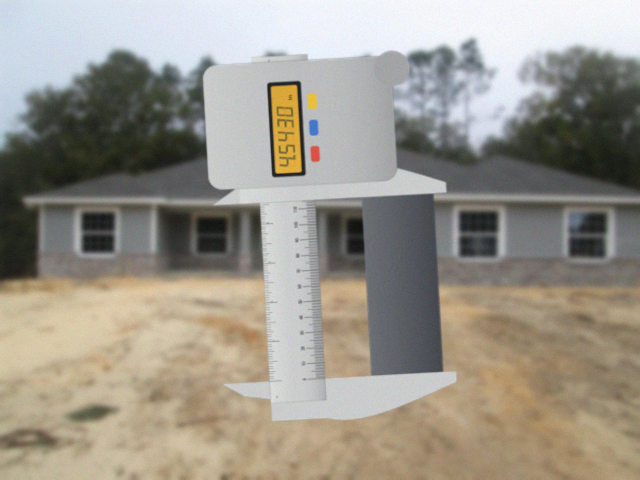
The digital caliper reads 4.5430 in
